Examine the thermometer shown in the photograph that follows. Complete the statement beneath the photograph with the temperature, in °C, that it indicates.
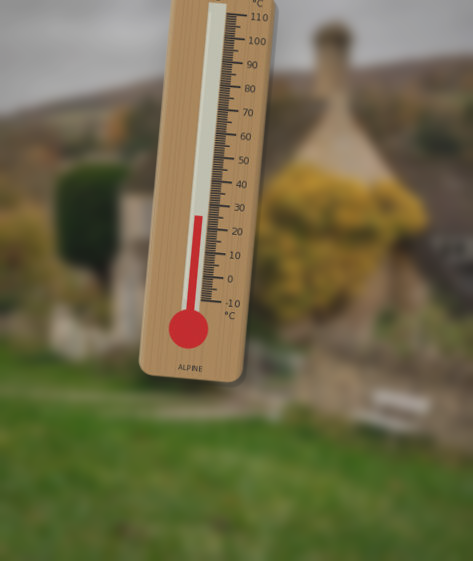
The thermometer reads 25 °C
